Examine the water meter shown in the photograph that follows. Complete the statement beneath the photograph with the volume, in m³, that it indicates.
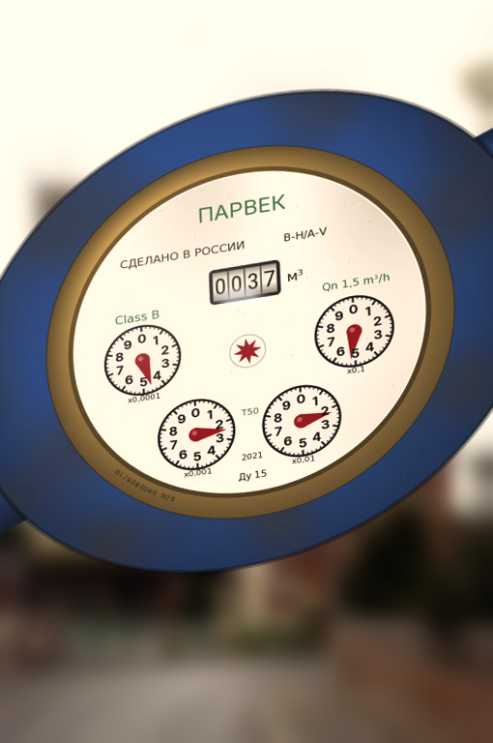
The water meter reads 37.5224 m³
